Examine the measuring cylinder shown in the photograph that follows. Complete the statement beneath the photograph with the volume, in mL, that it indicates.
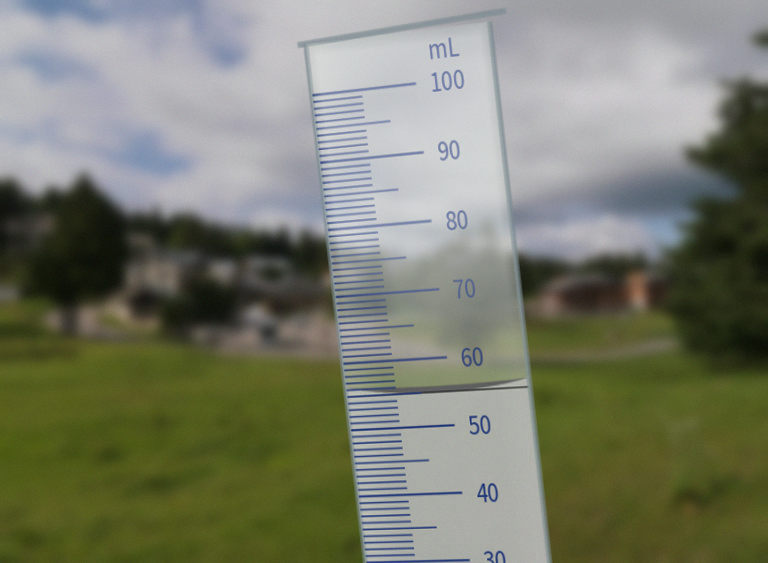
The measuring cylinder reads 55 mL
